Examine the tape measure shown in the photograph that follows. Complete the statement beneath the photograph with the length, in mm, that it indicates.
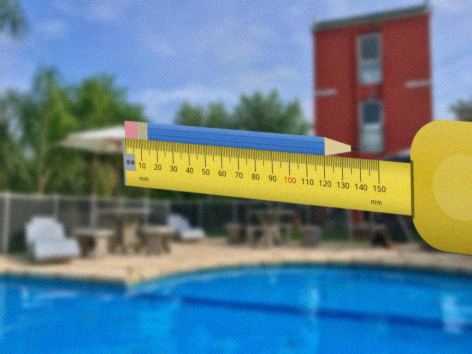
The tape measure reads 140 mm
